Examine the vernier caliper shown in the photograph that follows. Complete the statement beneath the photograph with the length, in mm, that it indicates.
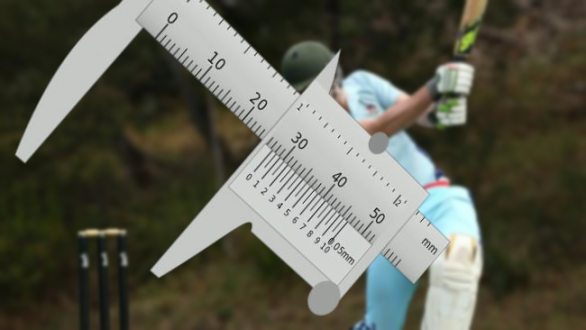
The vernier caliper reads 27.4 mm
